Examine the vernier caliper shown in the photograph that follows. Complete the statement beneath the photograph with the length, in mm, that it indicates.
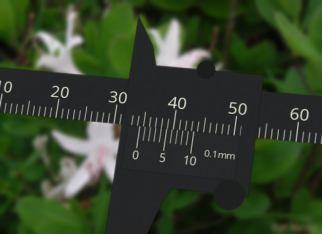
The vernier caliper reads 34.4 mm
